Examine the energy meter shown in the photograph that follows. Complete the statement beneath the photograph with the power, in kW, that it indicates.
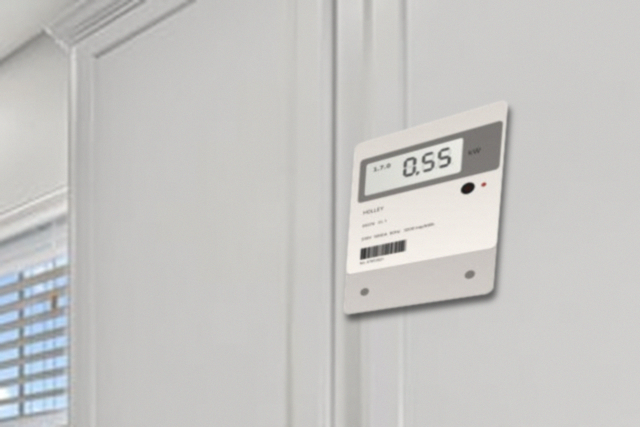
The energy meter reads 0.55 kW
